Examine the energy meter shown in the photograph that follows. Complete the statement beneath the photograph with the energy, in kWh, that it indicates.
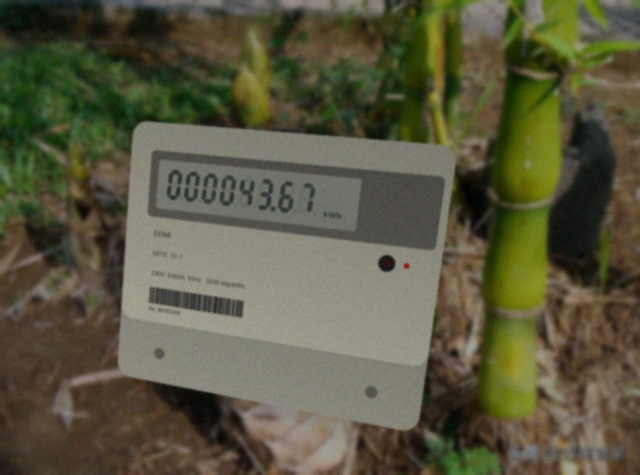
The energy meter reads 43.67 kWh
